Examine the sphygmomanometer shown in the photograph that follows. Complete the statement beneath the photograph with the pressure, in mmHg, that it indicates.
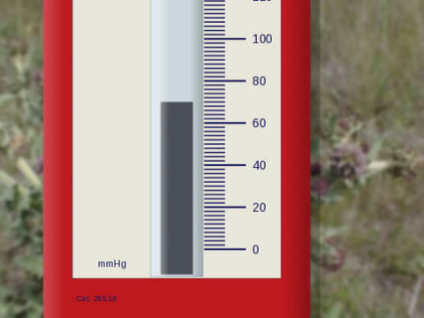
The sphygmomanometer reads 70 mmHg
